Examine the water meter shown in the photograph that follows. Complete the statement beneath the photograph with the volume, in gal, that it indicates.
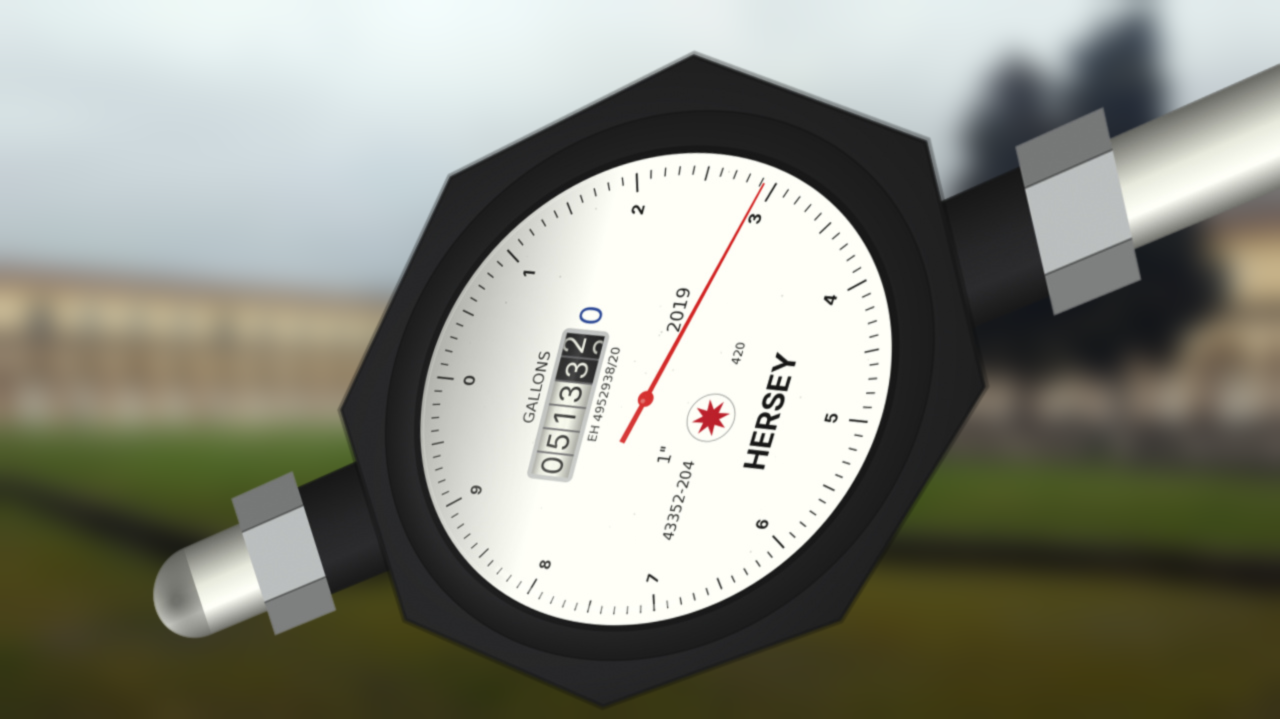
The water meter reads 513322.9 gal
